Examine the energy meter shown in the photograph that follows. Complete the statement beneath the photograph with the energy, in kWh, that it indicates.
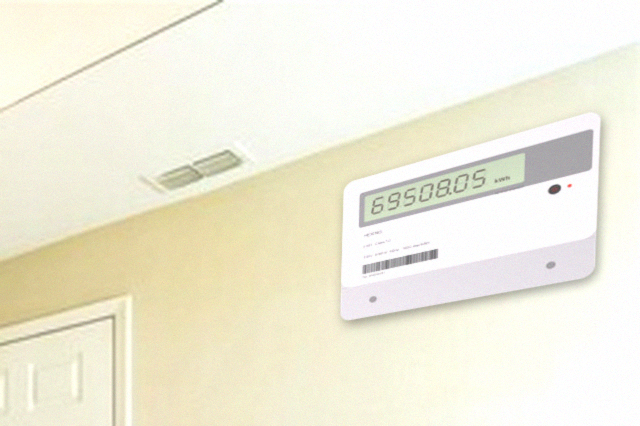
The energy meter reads 69508.05 kWh
